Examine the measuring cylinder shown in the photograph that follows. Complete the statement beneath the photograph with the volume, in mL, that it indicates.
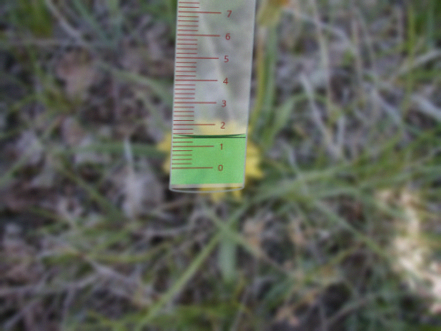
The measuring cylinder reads 1.4 mL
